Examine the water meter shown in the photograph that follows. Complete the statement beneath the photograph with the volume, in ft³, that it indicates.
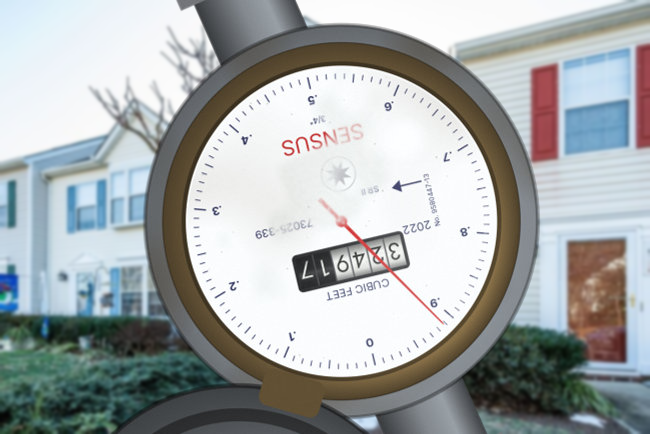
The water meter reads 324916.91 ft³
